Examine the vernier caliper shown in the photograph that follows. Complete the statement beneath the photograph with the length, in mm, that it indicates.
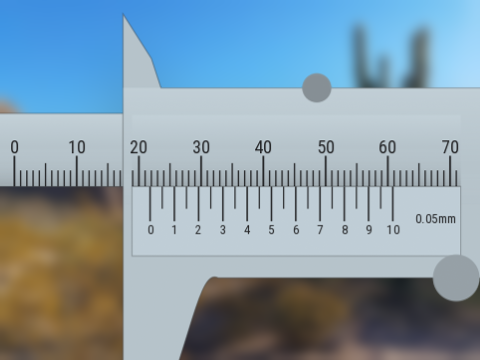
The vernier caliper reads 21.8 mm
